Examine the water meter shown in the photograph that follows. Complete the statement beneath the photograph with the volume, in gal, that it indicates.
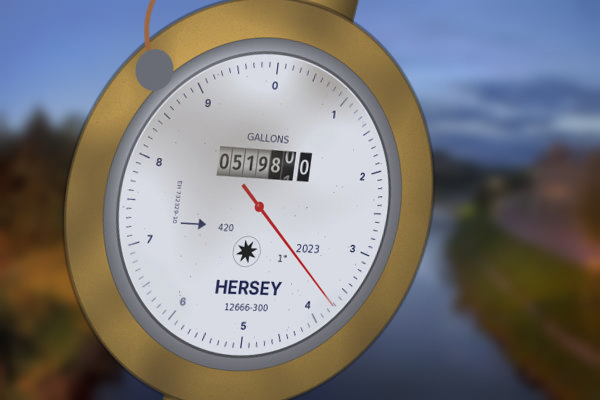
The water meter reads 519803.7 gal
